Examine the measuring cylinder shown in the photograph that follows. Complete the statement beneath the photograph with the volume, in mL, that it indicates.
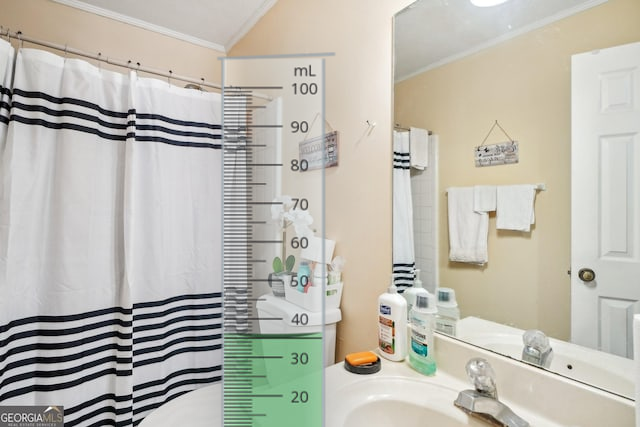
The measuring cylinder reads 35 mL
